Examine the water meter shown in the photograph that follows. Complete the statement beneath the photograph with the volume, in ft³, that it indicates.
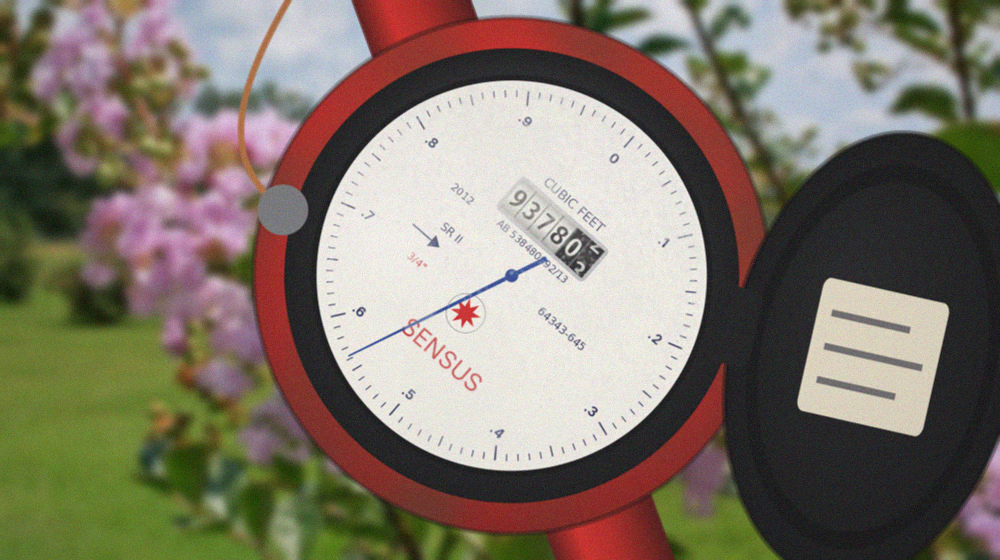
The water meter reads 937802.56 ft³
